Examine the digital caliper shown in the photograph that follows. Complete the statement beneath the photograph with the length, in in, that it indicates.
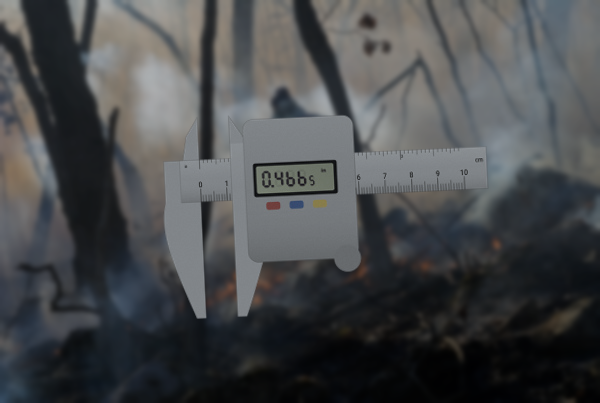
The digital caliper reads 0.4665 in
